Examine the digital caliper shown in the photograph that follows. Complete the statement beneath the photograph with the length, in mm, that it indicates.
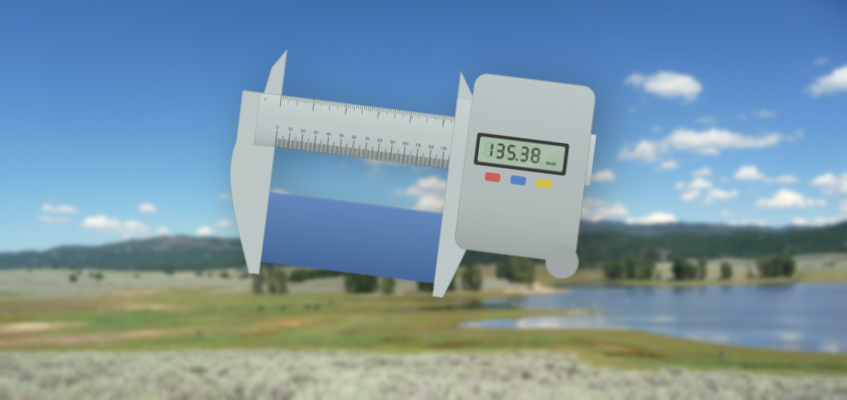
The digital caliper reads 135.38 mm
